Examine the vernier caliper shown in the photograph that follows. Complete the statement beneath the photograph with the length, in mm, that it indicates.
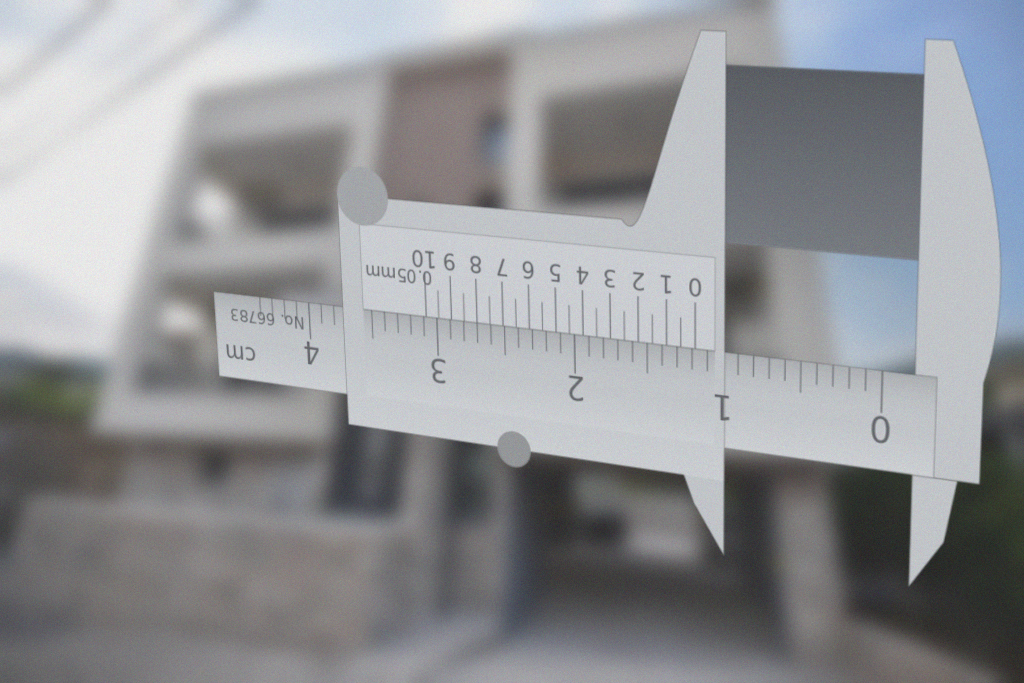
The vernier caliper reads 11.8 mm
